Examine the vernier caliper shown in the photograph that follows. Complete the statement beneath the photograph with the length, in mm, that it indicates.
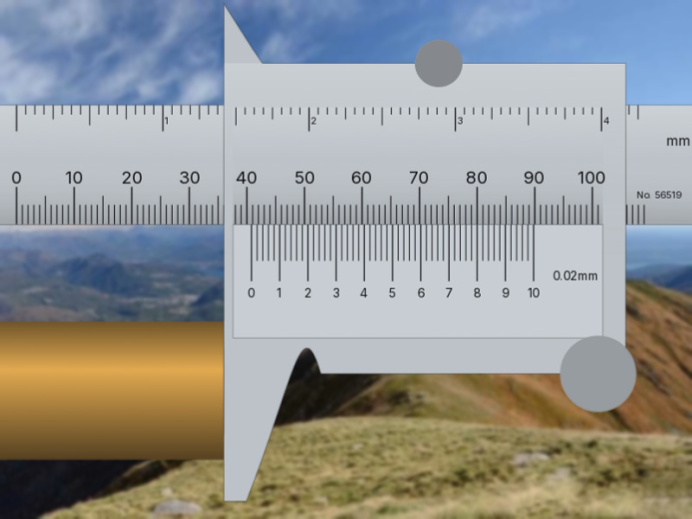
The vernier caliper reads 40.8 mm
